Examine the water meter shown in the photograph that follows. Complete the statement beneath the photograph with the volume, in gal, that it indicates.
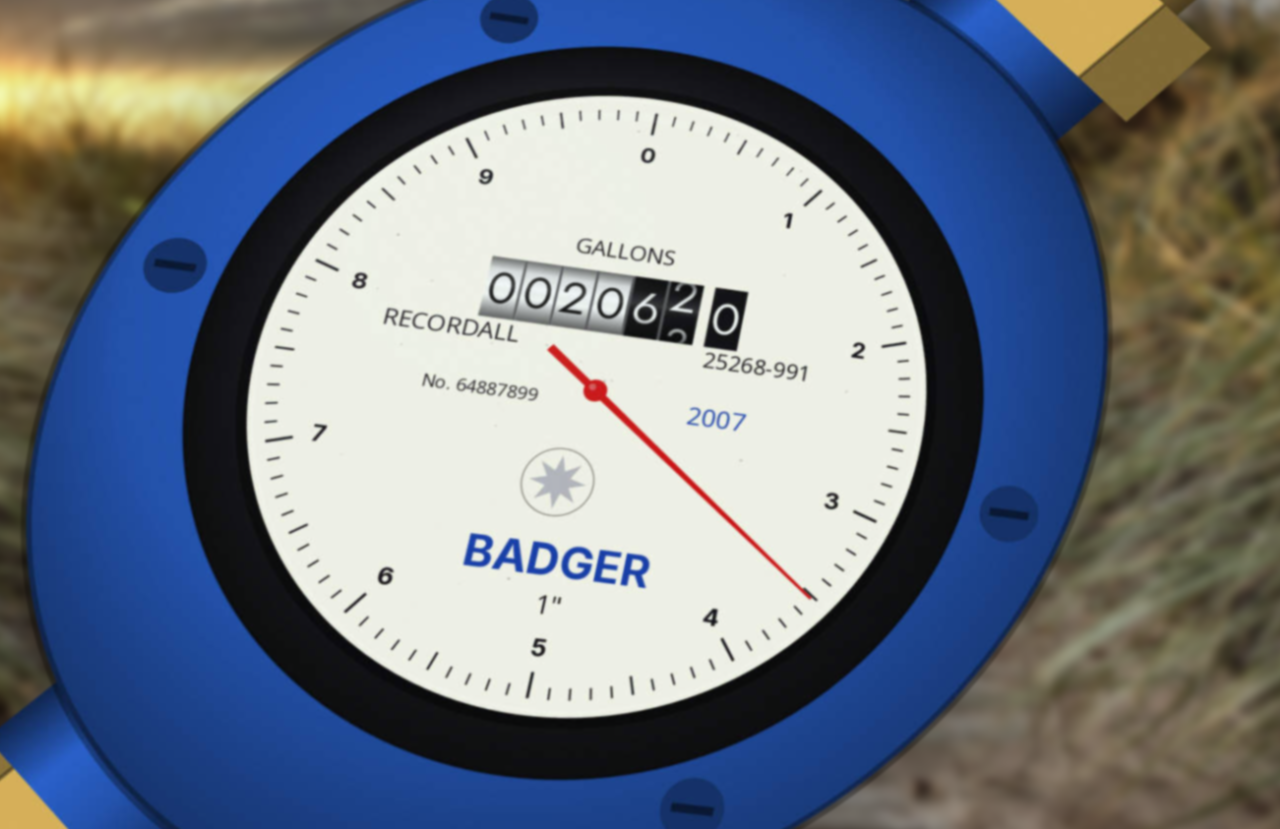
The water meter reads 20623.5 gal
